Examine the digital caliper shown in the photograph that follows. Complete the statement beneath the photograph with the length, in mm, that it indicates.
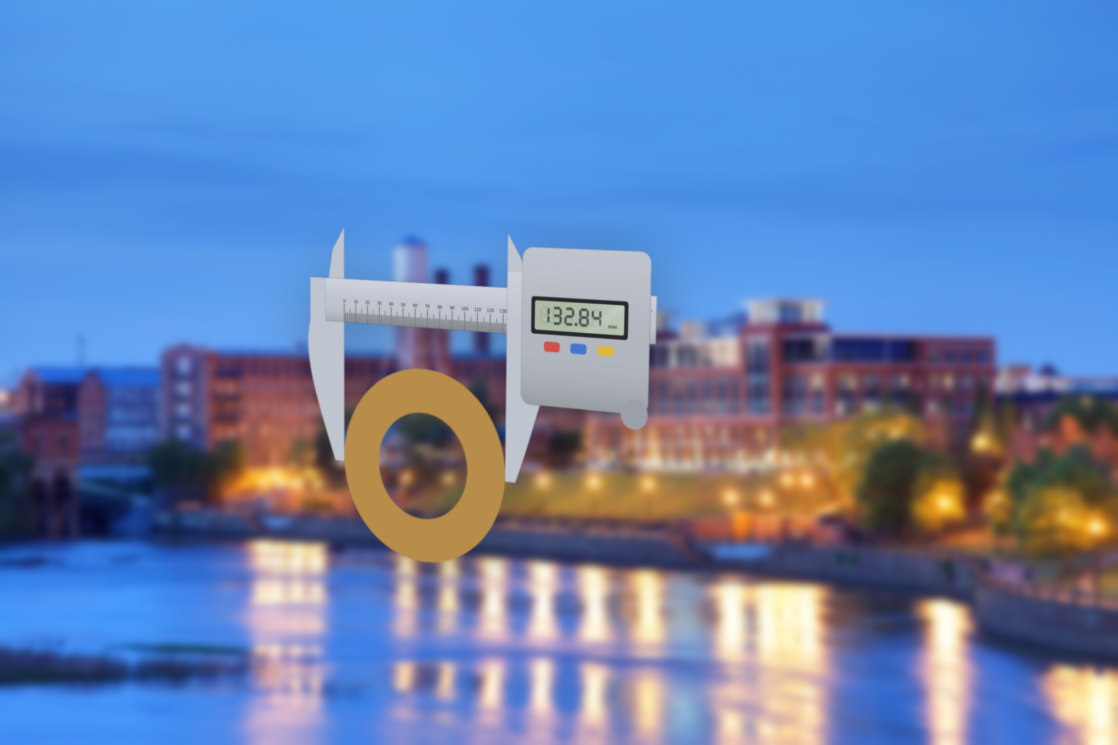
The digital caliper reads 132.84 mm
